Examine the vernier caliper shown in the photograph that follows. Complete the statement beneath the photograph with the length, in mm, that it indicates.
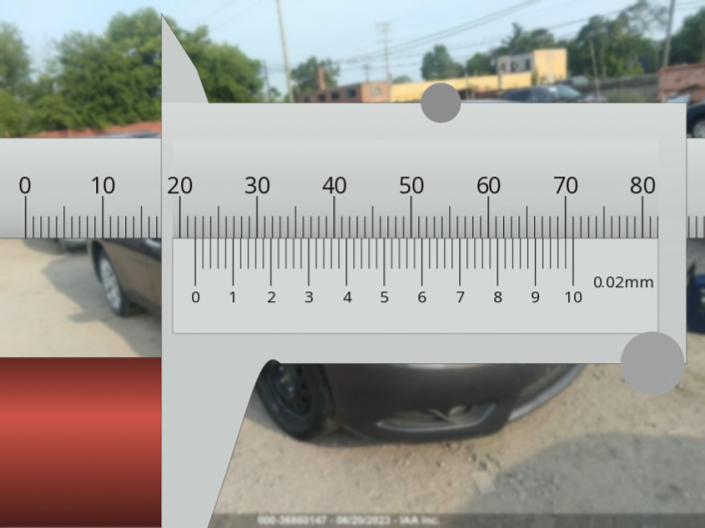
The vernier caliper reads 22.0 mm
